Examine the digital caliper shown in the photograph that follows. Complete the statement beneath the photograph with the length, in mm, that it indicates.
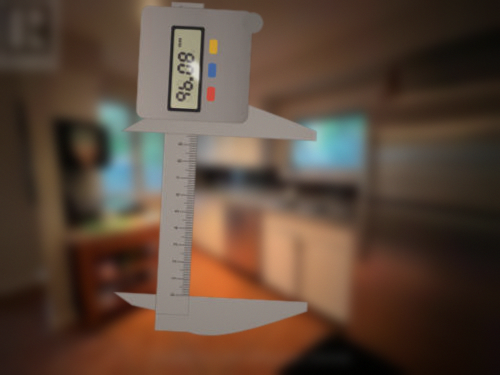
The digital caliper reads 96.08 mm
